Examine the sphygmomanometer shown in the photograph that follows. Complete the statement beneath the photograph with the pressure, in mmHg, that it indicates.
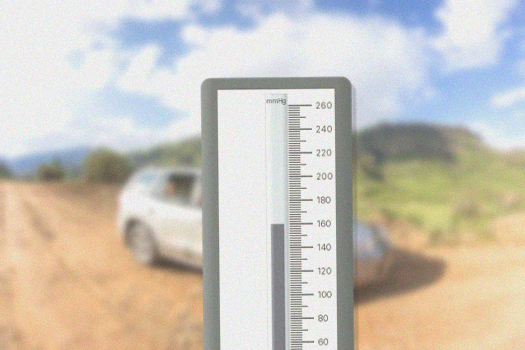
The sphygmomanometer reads 160 mmHg
